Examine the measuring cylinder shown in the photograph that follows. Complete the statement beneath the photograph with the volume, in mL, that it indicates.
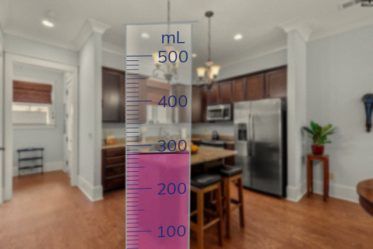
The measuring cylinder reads 280 mL
